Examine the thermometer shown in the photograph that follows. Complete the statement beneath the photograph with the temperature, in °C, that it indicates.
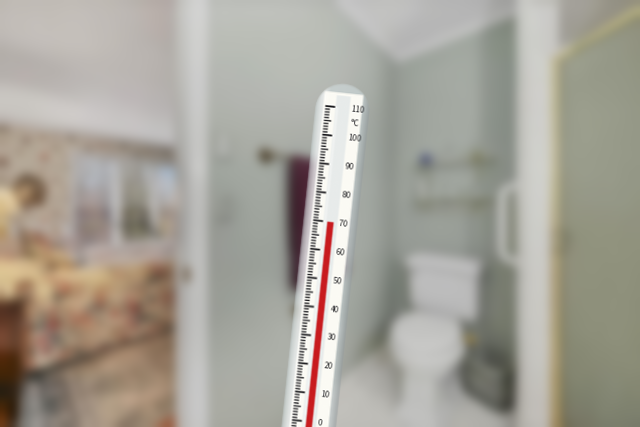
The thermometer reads 70 °C
